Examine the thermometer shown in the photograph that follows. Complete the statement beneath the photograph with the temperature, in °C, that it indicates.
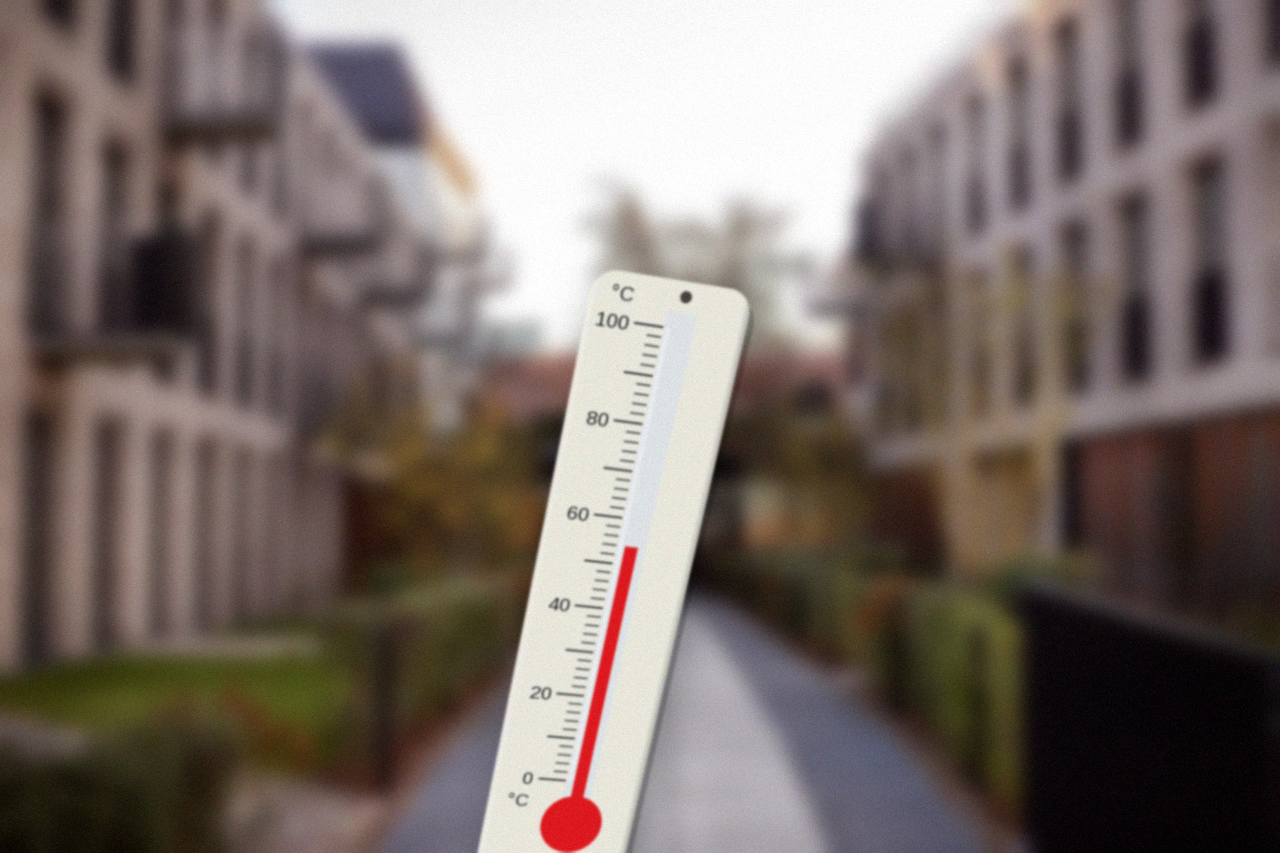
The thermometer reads 54 °C
